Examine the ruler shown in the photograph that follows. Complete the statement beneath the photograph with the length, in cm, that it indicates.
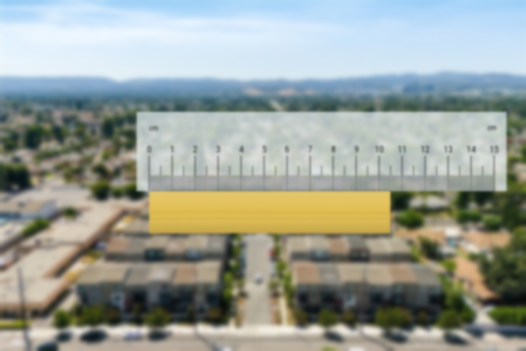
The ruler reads 10.5 cm
